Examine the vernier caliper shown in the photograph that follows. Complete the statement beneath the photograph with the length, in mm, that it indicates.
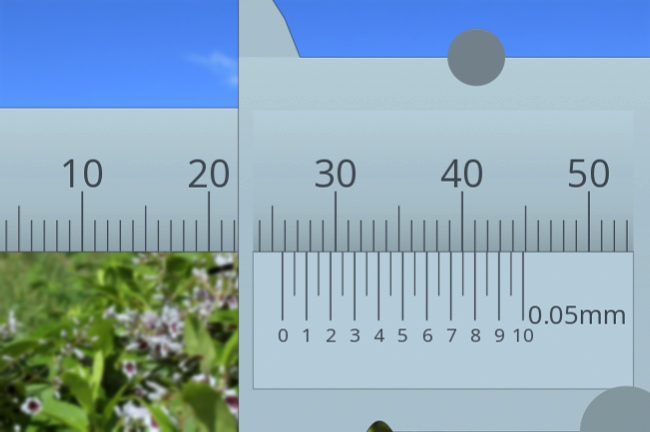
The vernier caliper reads 25.8 mm
